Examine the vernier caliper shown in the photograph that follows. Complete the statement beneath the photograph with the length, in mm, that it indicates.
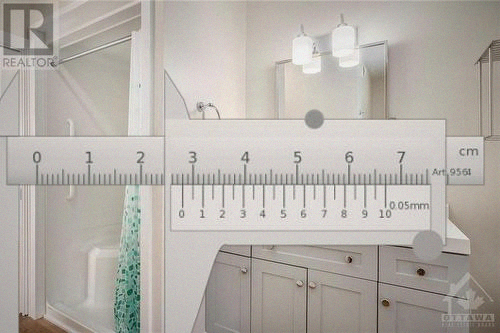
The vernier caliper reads 28.0 mm
